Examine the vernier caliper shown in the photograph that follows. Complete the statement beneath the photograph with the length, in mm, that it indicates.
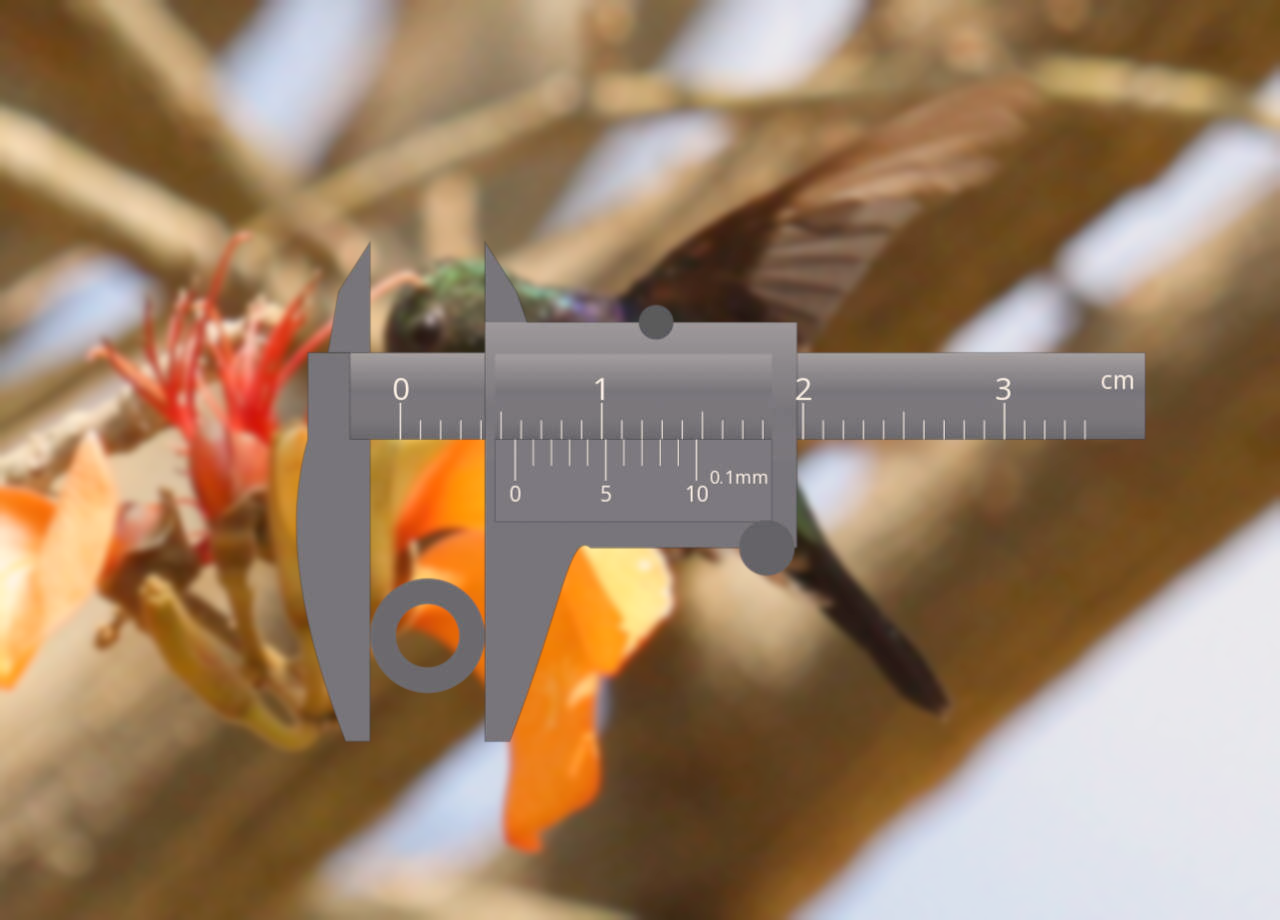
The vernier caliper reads 5.7 mm
